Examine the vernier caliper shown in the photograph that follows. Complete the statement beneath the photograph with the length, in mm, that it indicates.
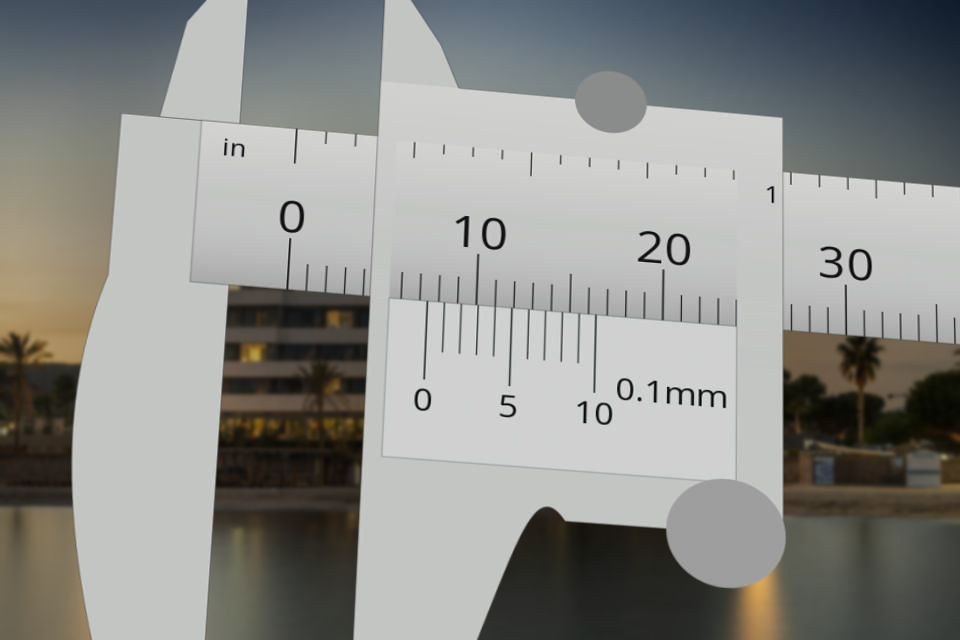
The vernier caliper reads 7.4 mm
